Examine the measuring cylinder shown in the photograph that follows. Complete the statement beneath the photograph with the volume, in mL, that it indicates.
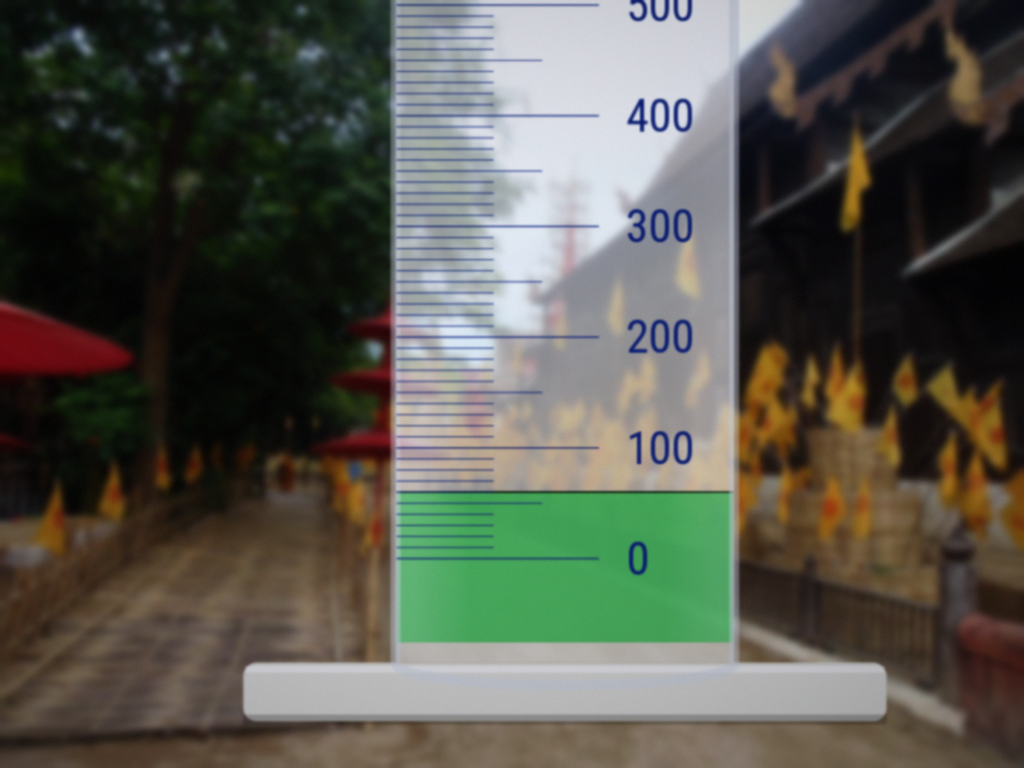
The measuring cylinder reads 60 mL
